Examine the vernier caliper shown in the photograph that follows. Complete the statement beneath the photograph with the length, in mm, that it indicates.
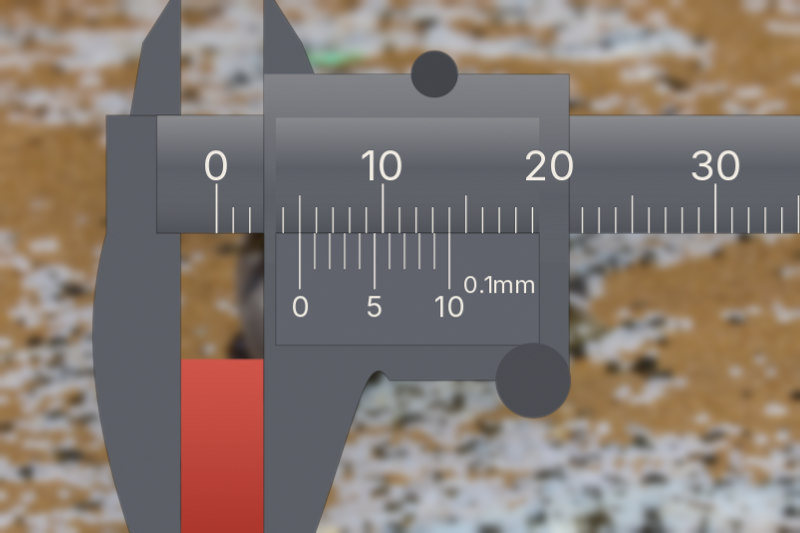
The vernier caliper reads 5.0 mm
